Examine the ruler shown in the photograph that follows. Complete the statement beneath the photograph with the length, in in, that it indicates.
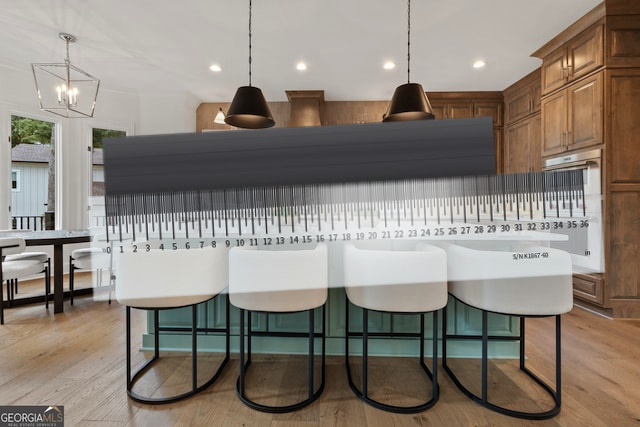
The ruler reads 29.5 in
